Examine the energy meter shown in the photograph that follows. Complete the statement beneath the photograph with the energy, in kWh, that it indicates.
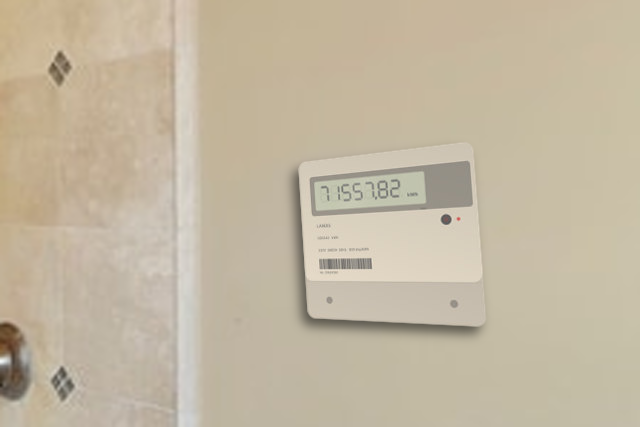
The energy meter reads 71557.82 kWh
